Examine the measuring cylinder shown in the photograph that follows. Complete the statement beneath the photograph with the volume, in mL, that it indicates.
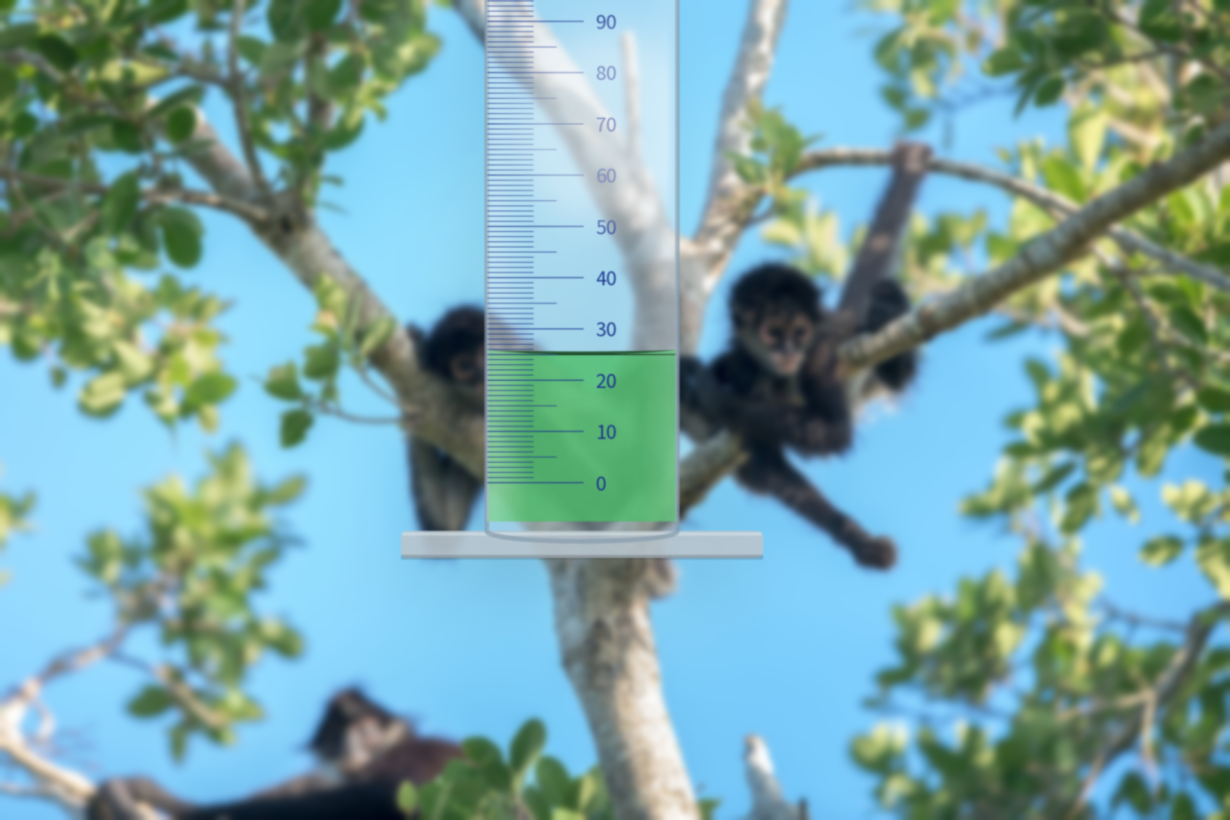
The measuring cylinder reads 25 mL
